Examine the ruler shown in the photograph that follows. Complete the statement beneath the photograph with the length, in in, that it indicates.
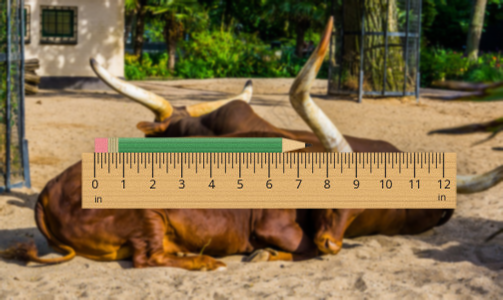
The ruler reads 7.5 in
